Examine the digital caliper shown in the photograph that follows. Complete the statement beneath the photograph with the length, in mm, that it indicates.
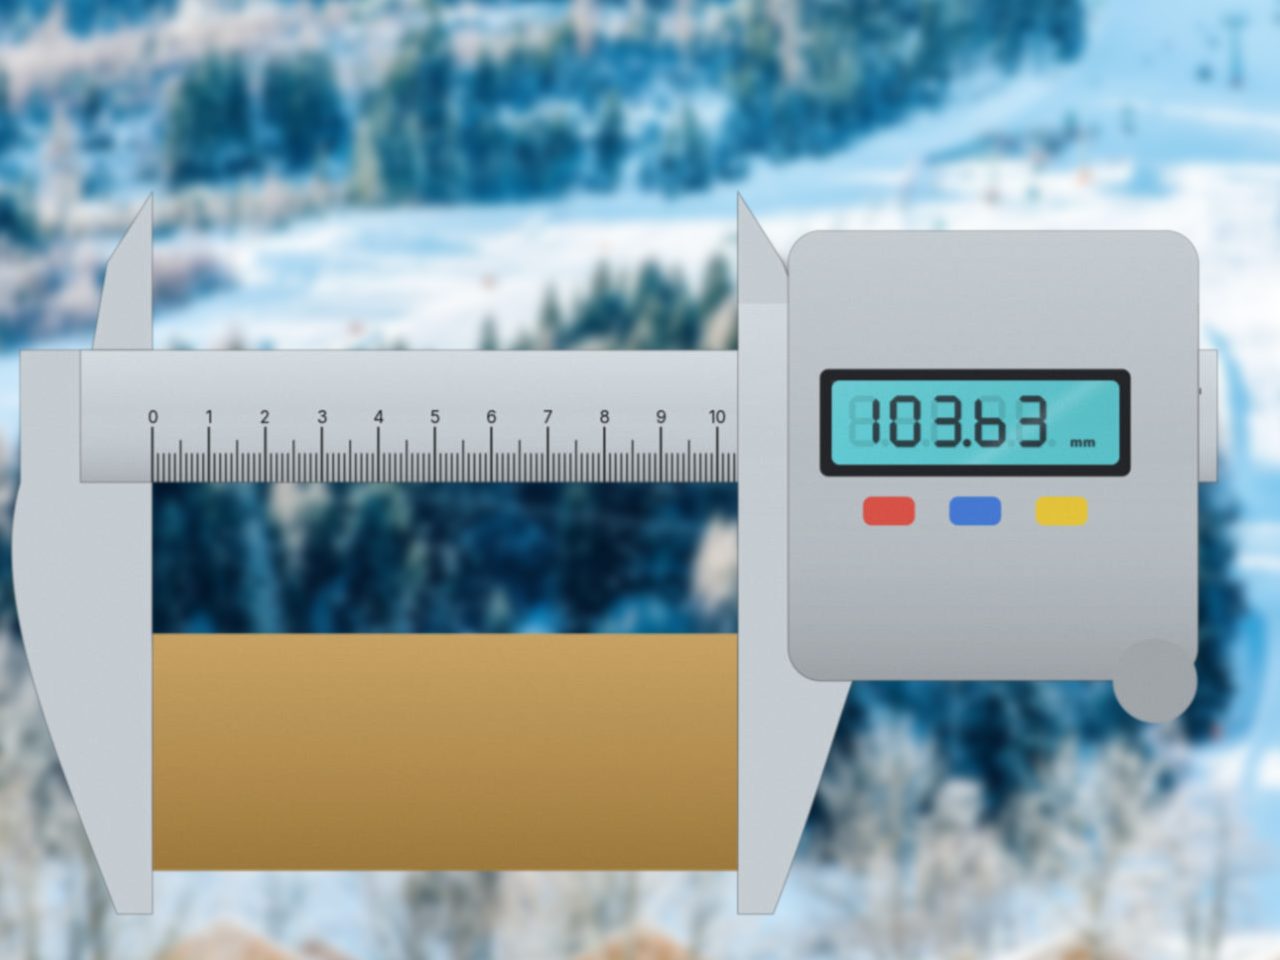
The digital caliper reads 103.63 mm
